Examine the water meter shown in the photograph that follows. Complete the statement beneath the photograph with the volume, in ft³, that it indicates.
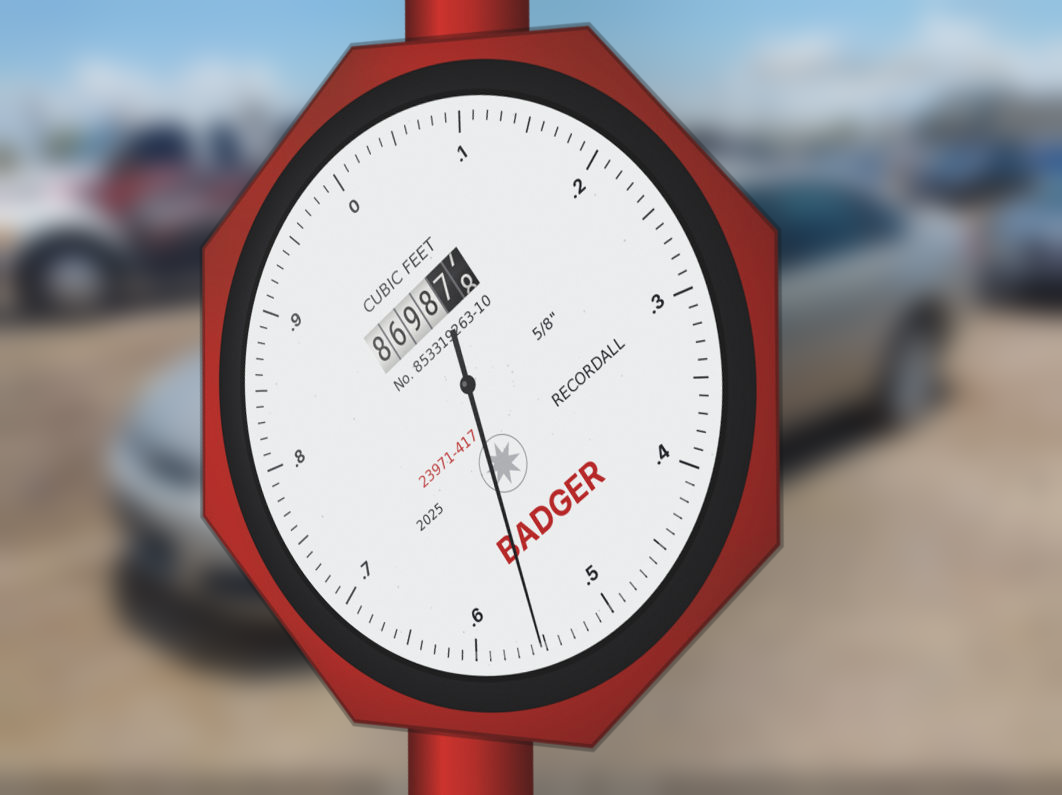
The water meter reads 869877.55 ft³
